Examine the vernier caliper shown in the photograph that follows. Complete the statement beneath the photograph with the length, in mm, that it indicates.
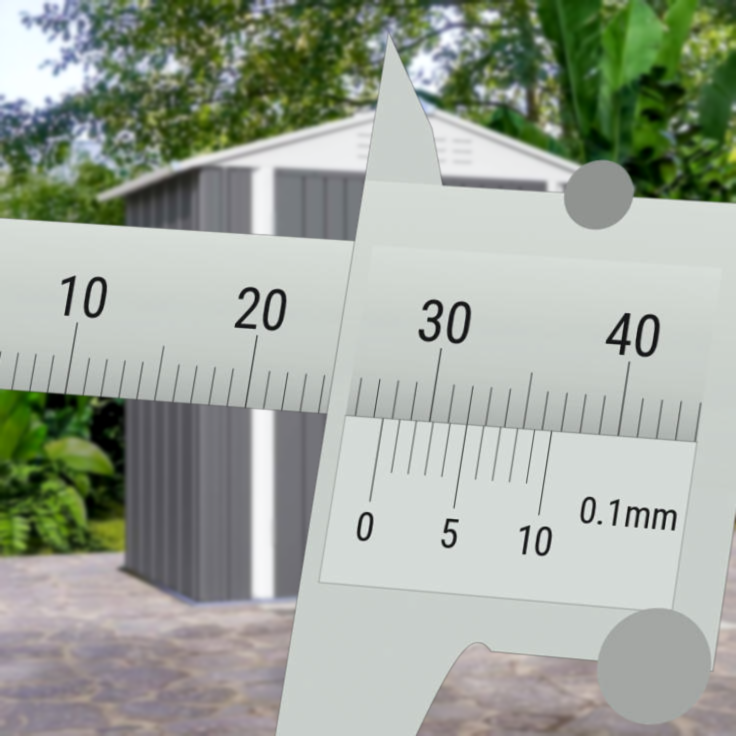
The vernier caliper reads 27.5 mm
